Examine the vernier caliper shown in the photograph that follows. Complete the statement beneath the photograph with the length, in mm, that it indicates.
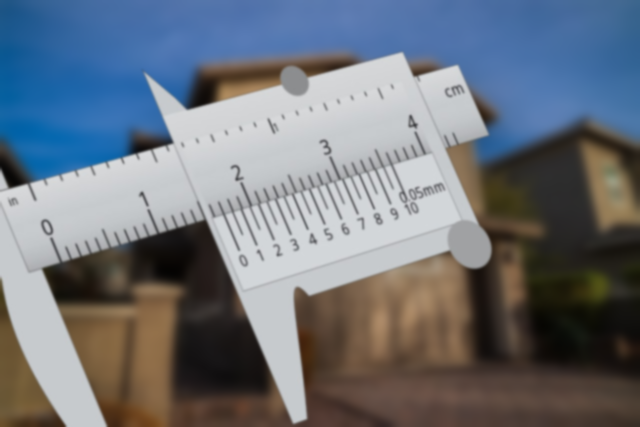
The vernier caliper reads 17.0 mm
